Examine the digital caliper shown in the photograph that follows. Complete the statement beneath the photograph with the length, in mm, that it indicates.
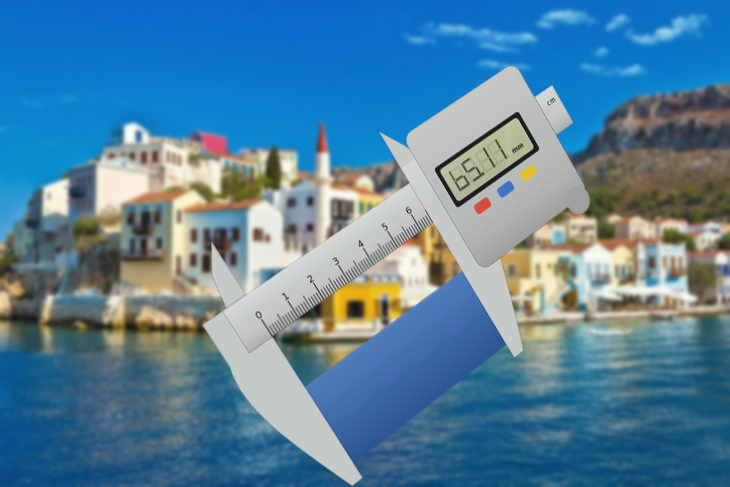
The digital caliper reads 65.11 mm
